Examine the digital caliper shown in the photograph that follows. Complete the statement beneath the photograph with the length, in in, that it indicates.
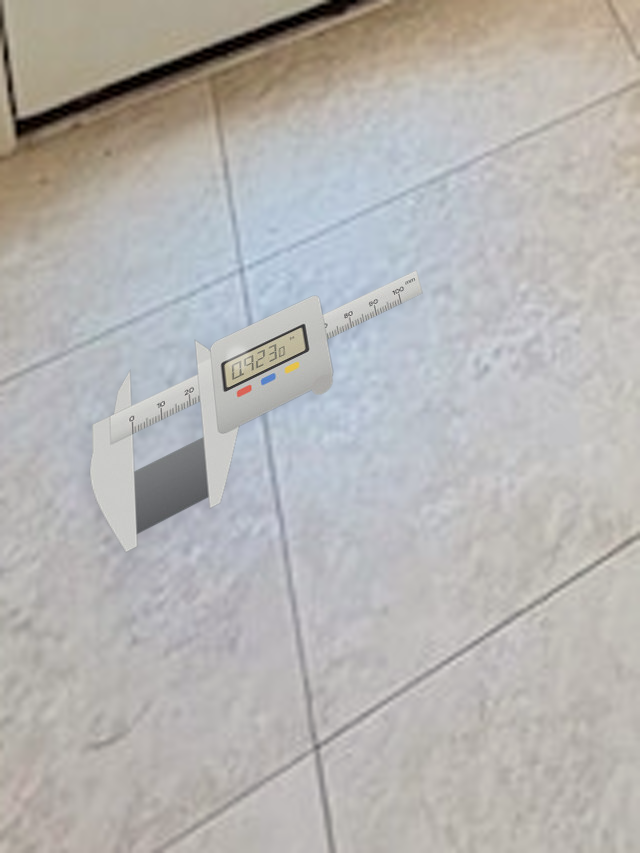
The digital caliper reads 0.9230 in
